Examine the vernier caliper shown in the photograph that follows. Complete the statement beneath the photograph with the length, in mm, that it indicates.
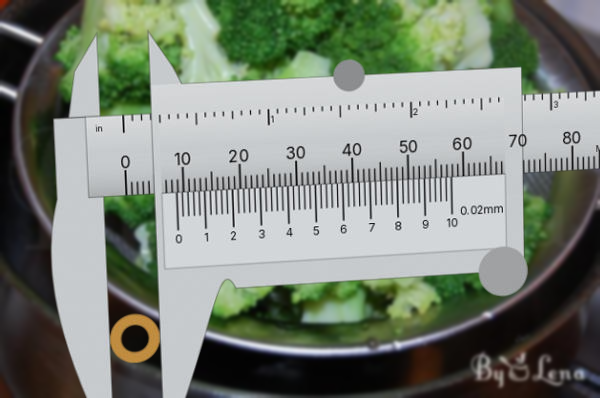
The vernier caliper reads 8.8 mm
